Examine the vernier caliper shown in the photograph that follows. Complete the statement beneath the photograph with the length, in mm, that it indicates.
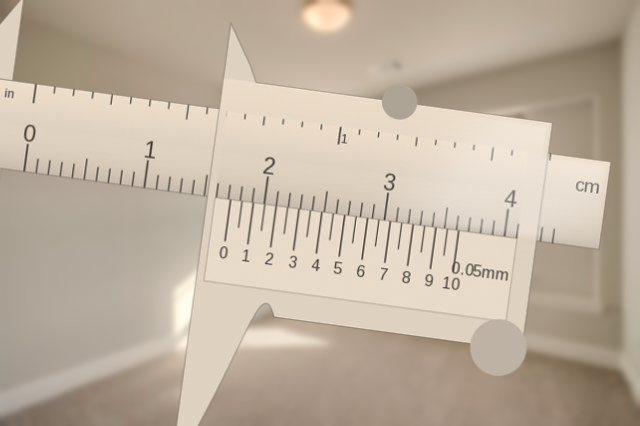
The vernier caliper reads 17.2 mm
